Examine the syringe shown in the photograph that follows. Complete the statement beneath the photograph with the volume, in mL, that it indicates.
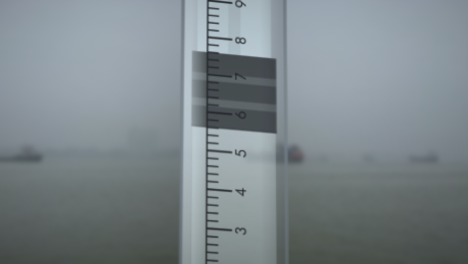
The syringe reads 5.6 mL
